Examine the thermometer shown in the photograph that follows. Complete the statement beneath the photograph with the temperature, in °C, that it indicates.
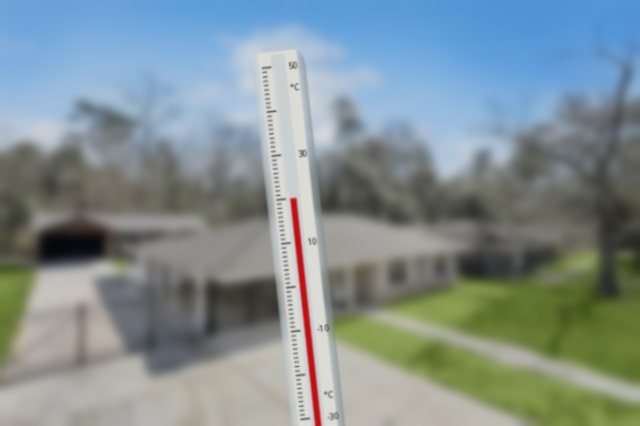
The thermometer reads 20 °C
